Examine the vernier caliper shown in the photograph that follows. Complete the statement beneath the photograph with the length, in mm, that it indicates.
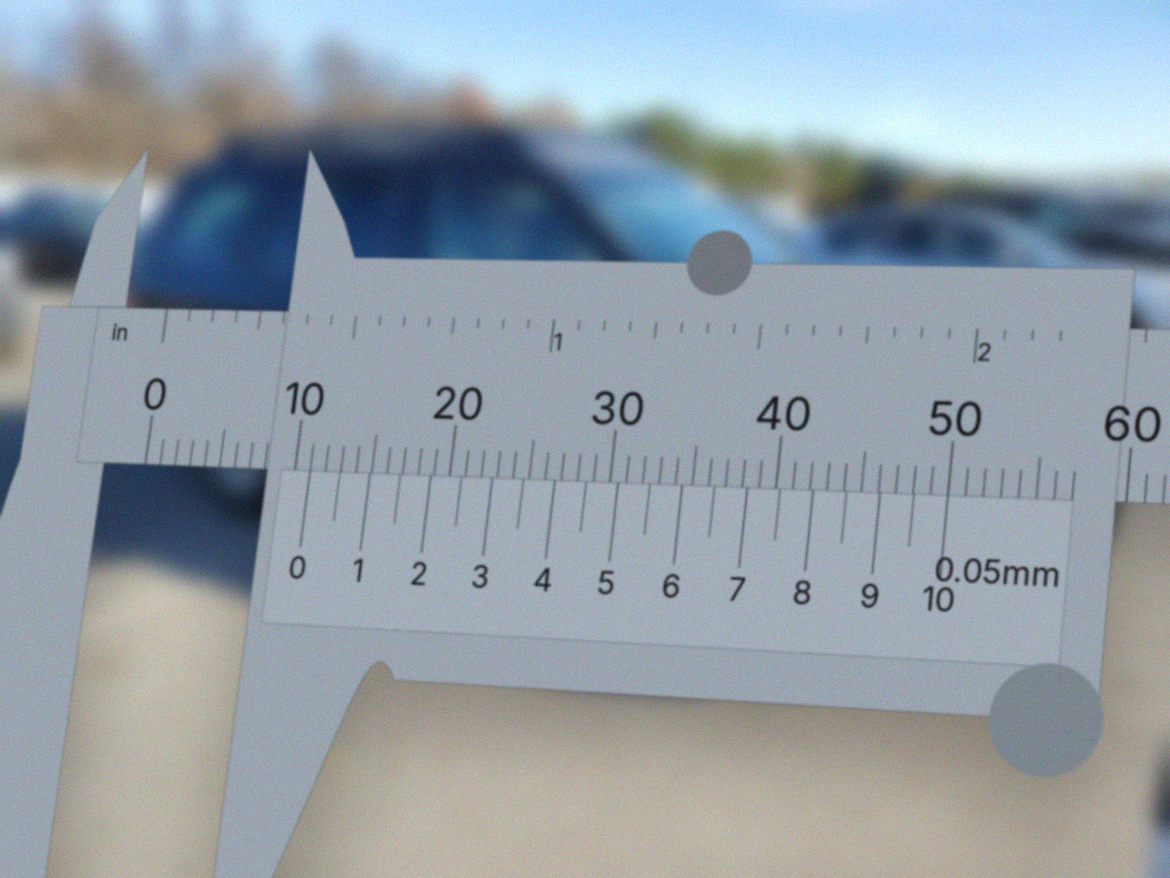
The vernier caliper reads 11.0 mm
